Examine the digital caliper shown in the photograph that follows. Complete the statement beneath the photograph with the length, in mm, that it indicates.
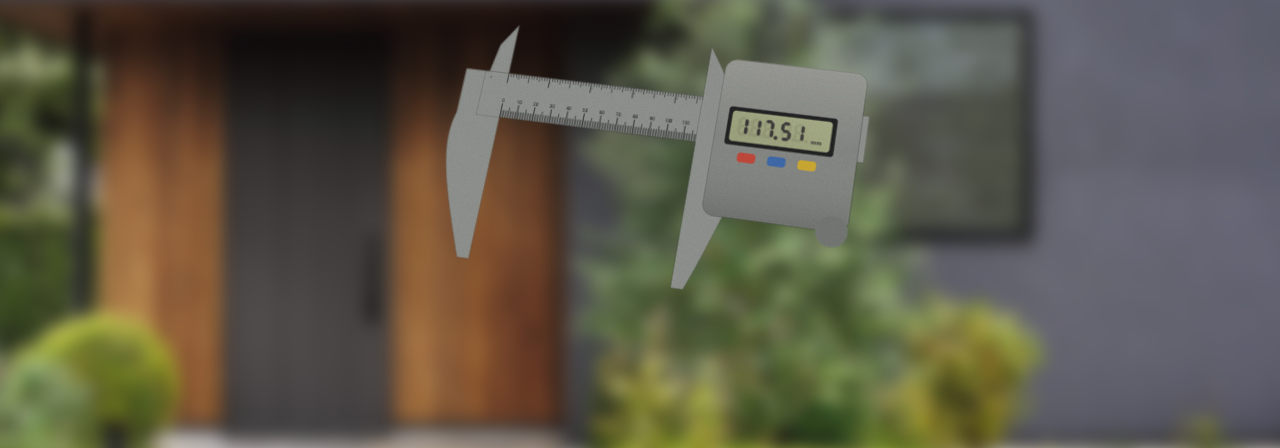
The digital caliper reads 117.51 mm
